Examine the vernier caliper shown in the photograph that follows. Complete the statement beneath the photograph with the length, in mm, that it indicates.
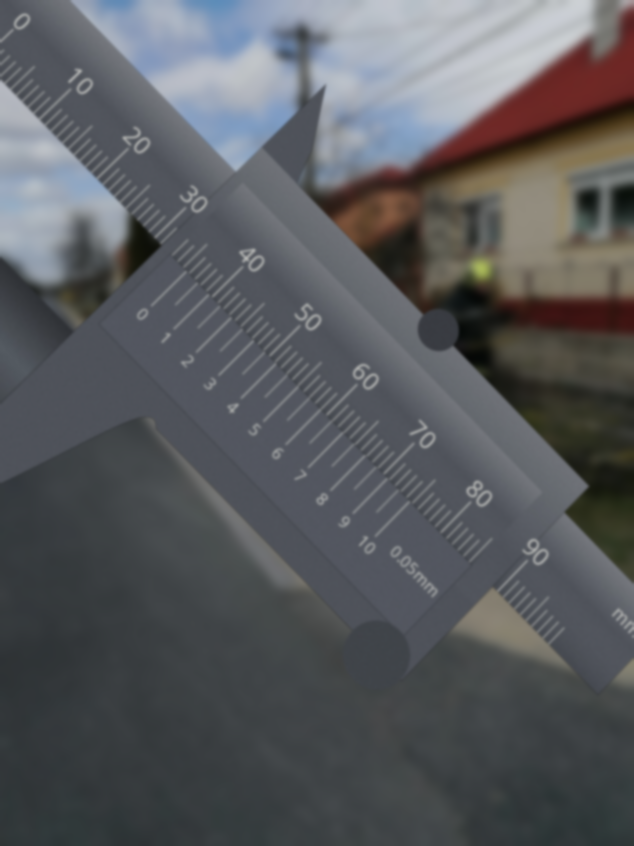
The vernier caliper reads 35.6 mm
